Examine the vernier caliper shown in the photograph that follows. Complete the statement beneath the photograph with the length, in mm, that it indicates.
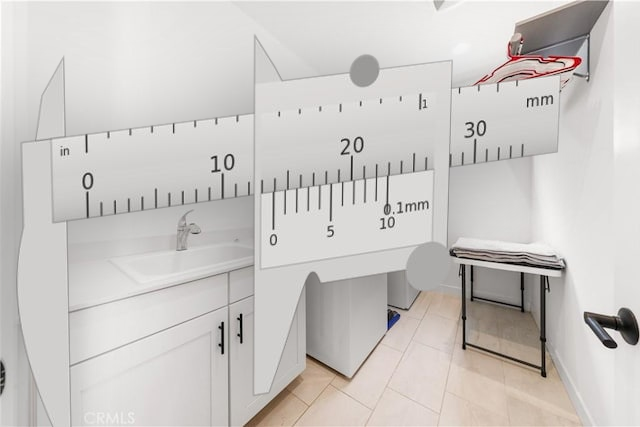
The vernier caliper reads 13.9 mm
